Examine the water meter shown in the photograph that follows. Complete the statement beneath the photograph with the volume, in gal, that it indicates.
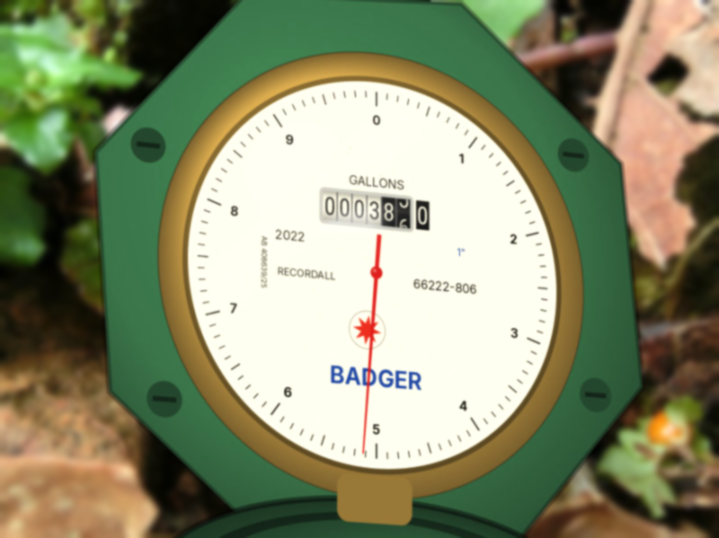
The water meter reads 3855.1 gal
